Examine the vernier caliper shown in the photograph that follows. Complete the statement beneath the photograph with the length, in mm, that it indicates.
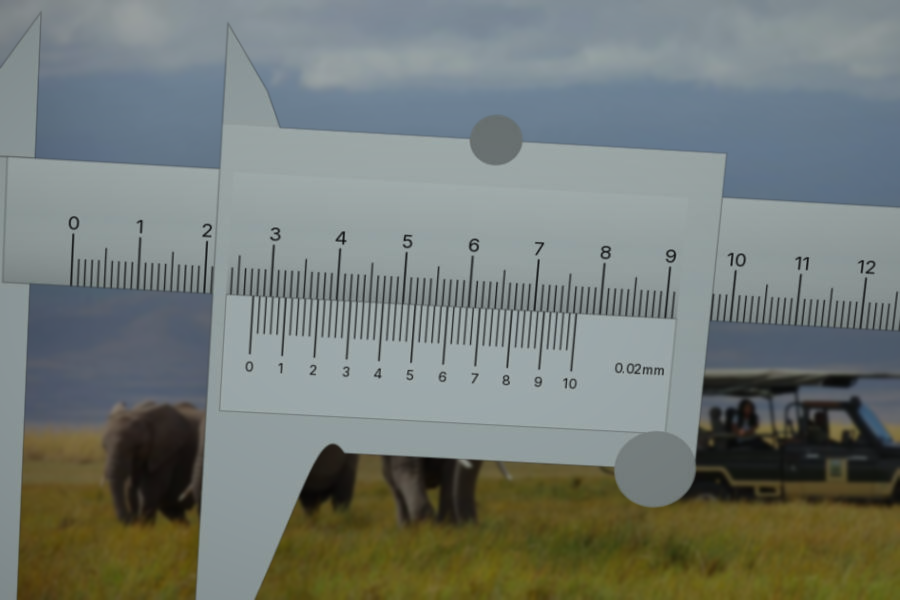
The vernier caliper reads 27.4 mm
